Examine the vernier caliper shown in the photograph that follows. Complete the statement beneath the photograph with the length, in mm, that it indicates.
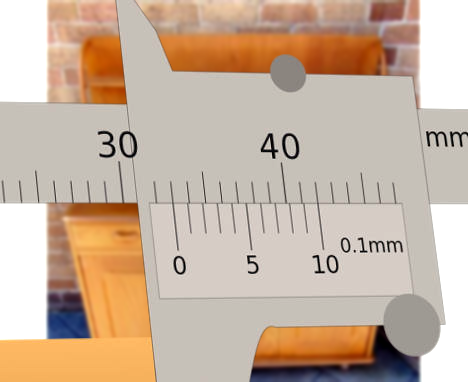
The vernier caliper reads 33.0 mm
